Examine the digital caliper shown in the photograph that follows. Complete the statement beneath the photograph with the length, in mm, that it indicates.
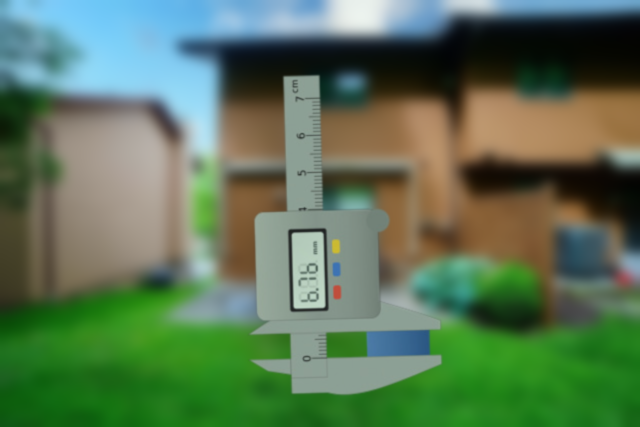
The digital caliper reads 6.76 mm
